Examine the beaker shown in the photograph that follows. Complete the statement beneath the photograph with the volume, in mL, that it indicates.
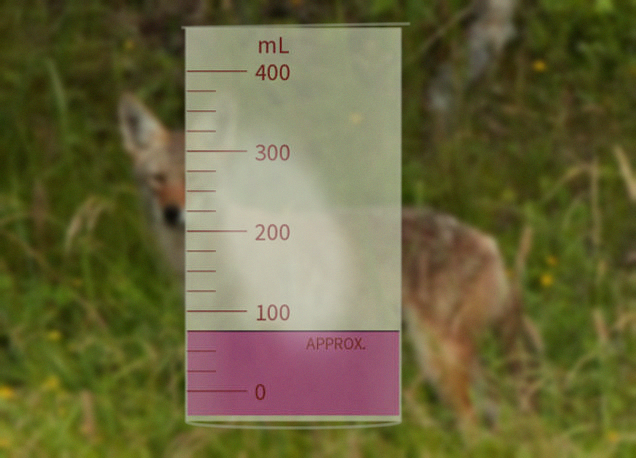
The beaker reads 75 mL
